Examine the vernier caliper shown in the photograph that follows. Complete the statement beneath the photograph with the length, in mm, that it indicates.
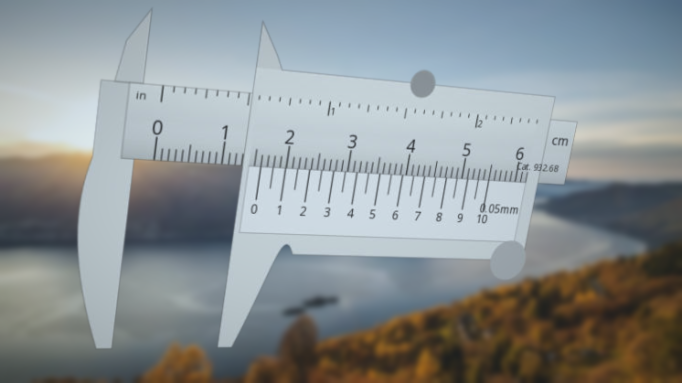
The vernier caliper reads 16.0 mm
